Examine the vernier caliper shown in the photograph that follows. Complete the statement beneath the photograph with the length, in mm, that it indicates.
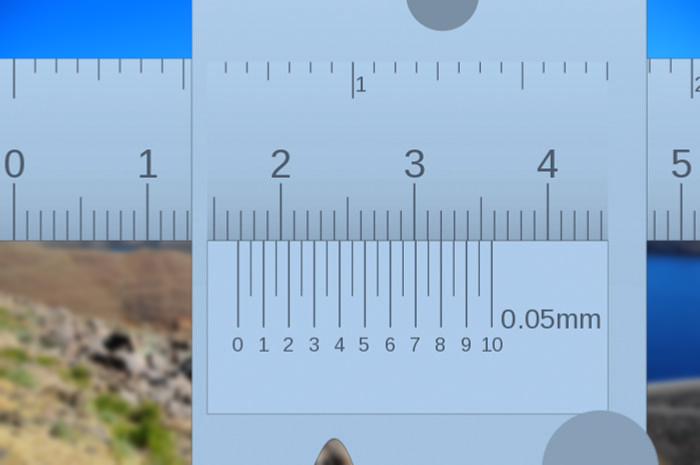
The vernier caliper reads 16.8 mm
